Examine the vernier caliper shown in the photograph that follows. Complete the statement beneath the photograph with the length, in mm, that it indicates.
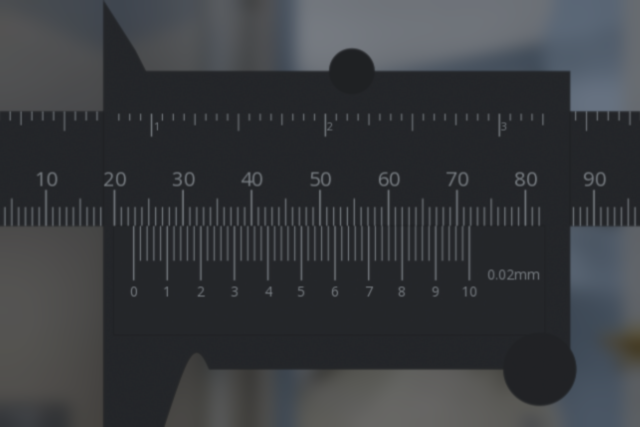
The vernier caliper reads 22.8 mm
